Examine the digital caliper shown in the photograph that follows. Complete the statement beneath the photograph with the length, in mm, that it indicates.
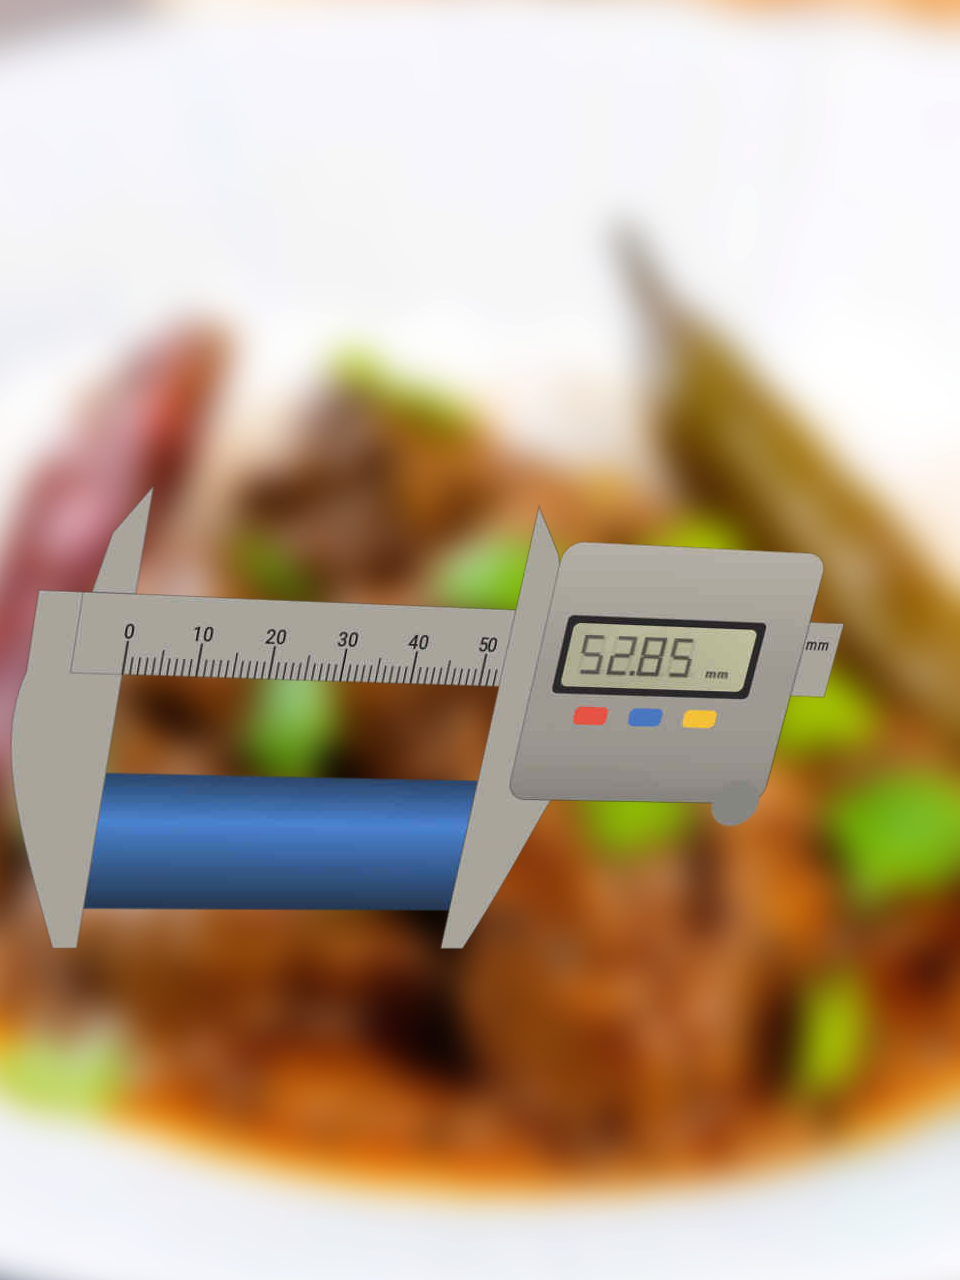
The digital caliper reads 52.85 mm
